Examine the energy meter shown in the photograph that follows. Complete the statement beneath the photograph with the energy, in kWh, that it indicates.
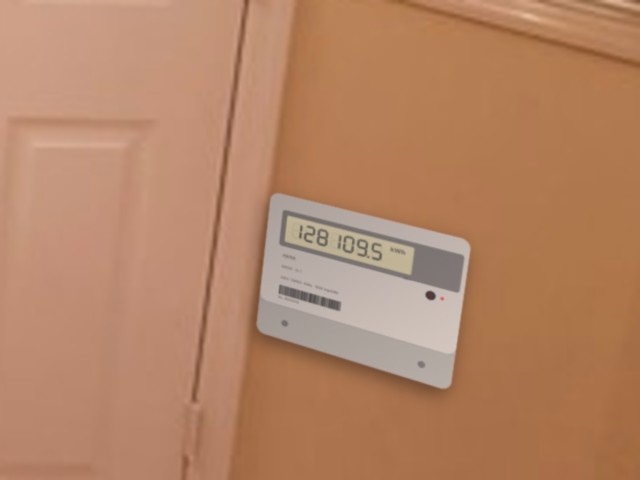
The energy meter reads 128109.5 kWh
